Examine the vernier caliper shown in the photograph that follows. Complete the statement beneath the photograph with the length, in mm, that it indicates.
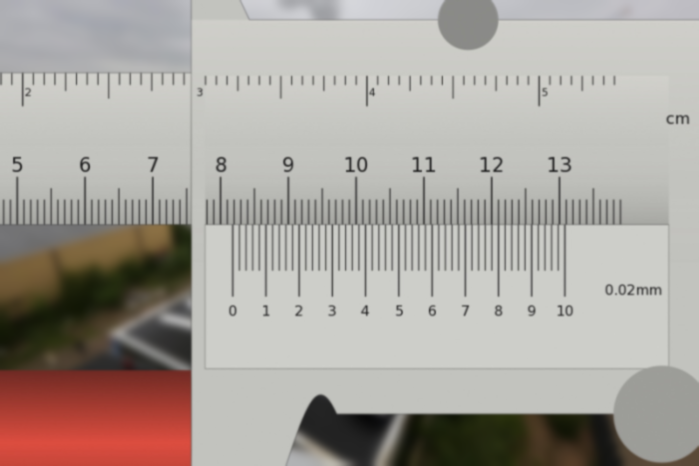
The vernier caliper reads 81.8 mm
